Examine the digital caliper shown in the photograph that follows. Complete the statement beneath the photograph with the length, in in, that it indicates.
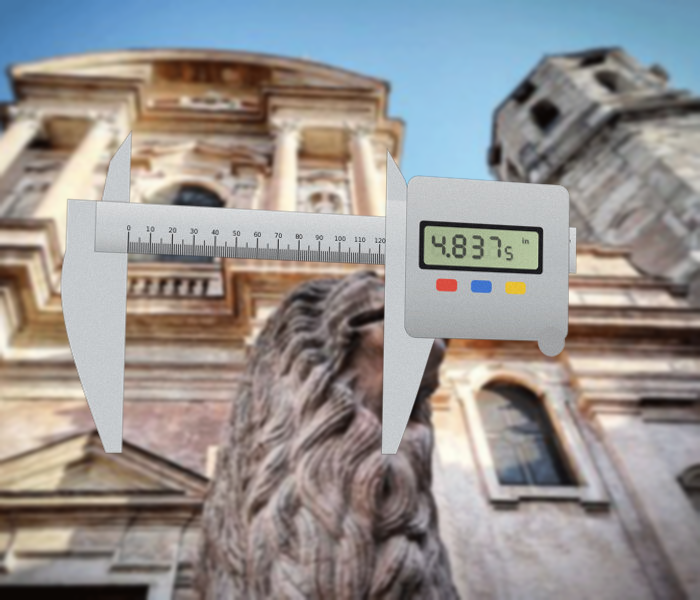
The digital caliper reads 4.8375 in
